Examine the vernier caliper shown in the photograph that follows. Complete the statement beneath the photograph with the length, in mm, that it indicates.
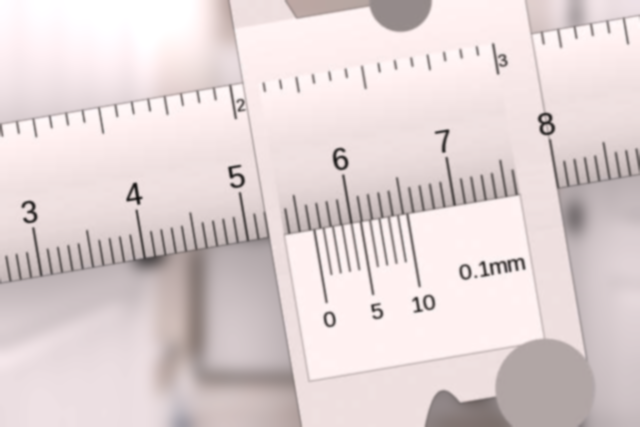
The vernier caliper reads 56.4 mm
